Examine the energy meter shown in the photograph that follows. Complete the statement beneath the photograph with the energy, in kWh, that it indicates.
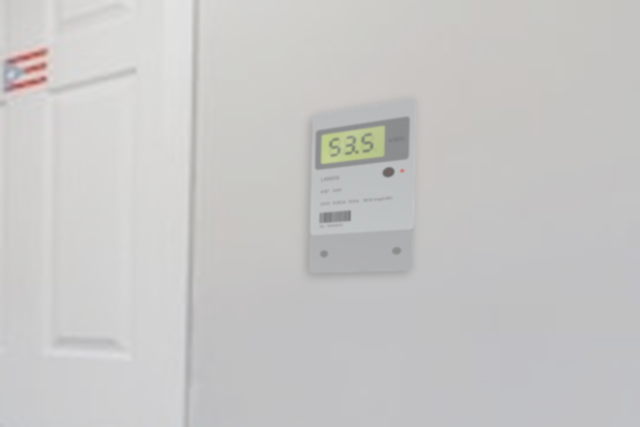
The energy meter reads 53.5 kWh
